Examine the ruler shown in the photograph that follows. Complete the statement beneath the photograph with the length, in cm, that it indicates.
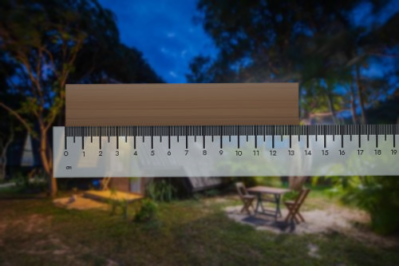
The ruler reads 13.5 cm
